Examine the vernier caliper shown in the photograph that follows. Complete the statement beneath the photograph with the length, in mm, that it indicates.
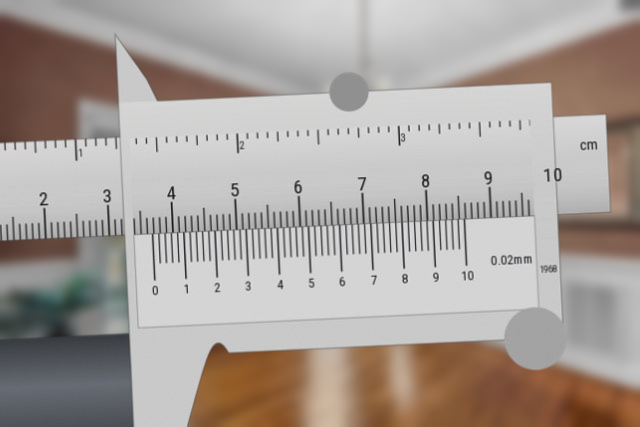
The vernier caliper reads 36.8 mm
